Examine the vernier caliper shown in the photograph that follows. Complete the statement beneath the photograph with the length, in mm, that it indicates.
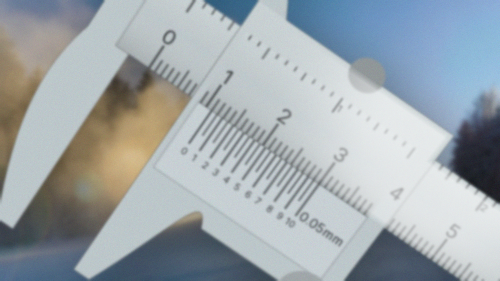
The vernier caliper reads 11.0 mm
